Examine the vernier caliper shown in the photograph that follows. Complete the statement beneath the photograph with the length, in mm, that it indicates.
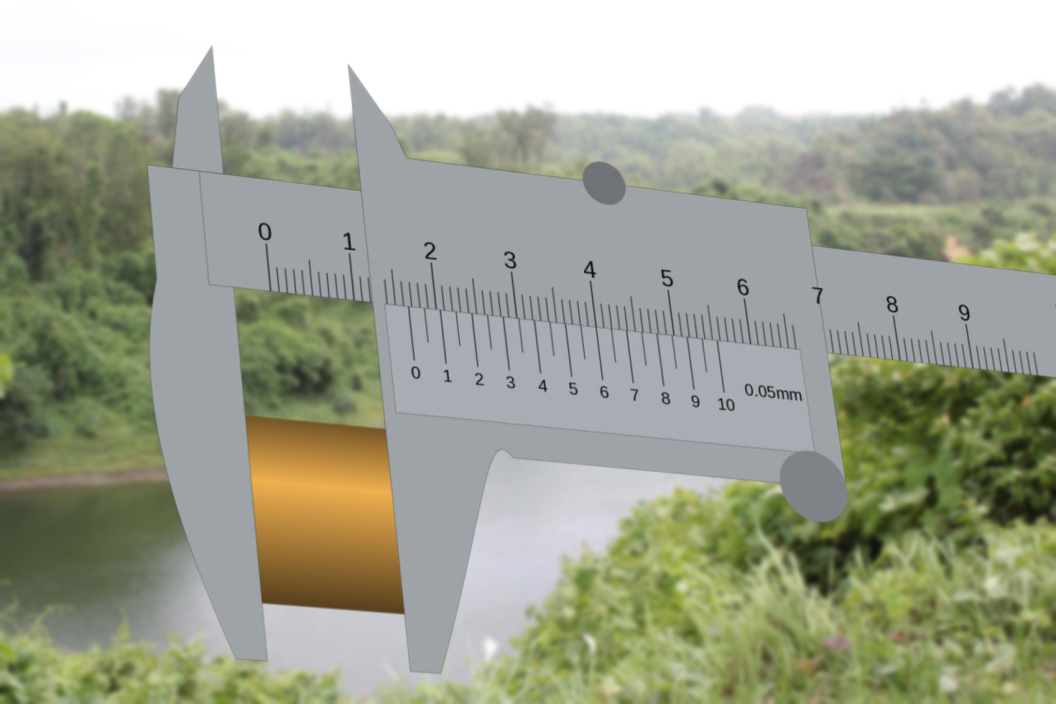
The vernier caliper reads 16.6 mm
